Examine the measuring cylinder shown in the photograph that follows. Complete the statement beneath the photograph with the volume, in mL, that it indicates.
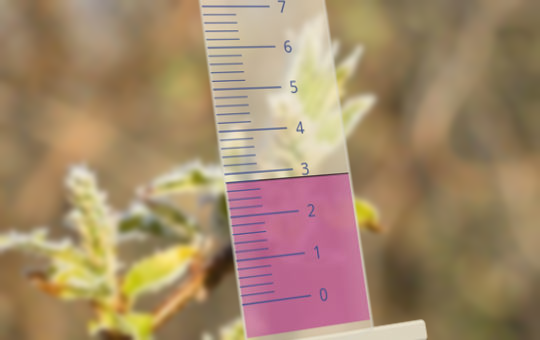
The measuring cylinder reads 2.8 mL
